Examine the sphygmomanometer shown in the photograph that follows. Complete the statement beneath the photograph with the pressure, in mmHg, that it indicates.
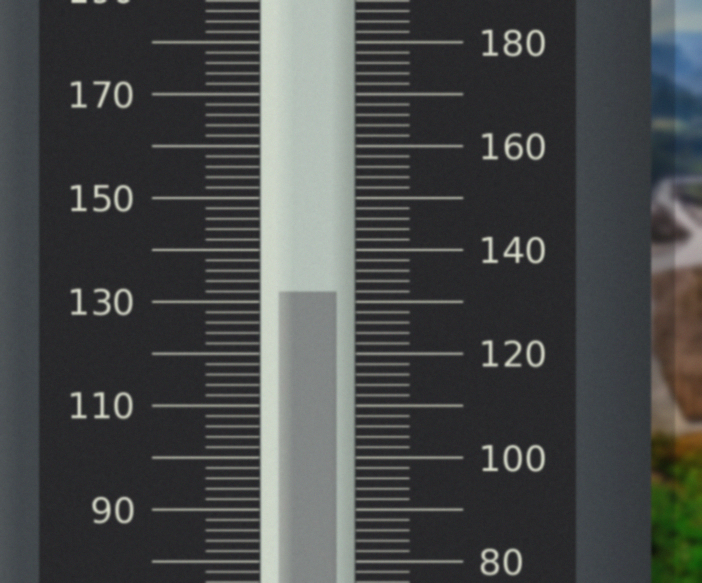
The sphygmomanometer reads 132 mmHg
